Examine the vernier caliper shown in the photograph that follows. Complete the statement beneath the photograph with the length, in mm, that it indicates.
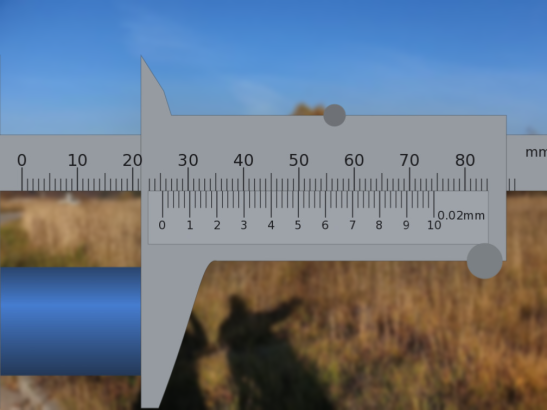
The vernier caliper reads 25.4 mm
